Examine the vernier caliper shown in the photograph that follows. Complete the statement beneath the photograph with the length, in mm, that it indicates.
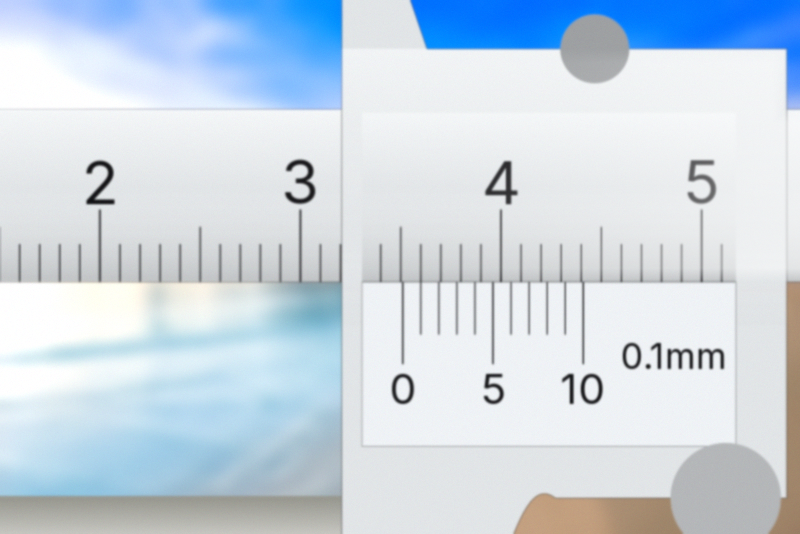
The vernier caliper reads 35.1 mm
